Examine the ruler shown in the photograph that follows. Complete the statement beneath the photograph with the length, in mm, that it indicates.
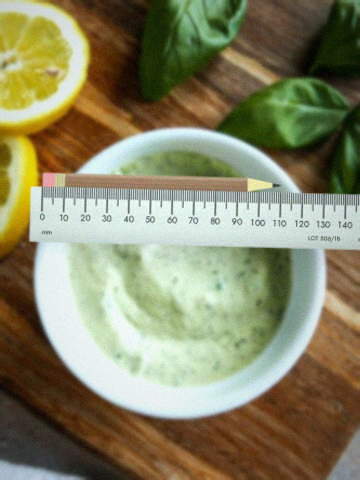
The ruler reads 110 mm
